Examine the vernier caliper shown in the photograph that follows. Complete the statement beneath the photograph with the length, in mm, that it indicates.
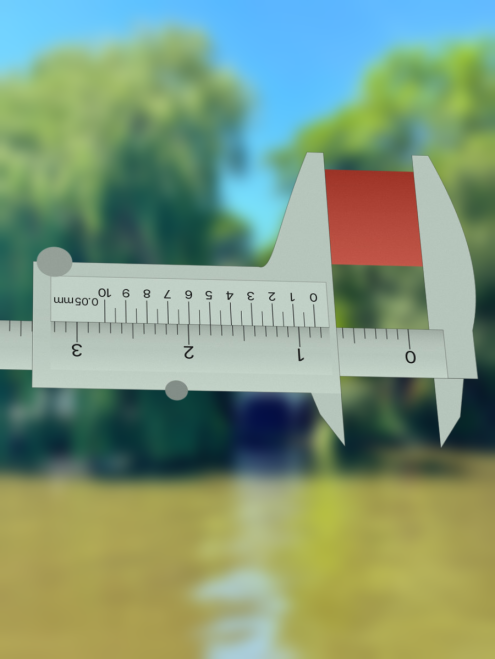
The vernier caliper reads 8.5 mm
